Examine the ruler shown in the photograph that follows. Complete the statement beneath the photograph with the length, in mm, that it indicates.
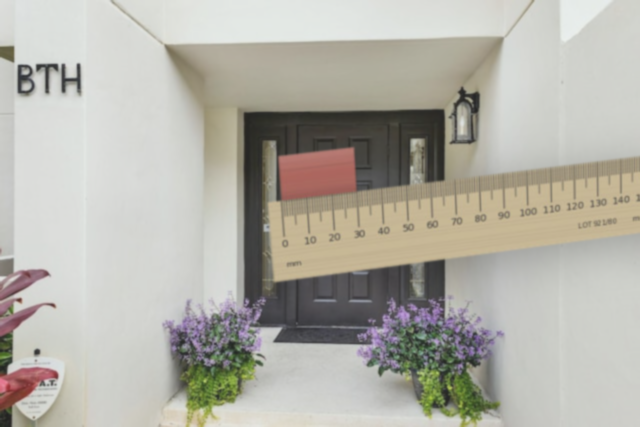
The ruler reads 30 mm
